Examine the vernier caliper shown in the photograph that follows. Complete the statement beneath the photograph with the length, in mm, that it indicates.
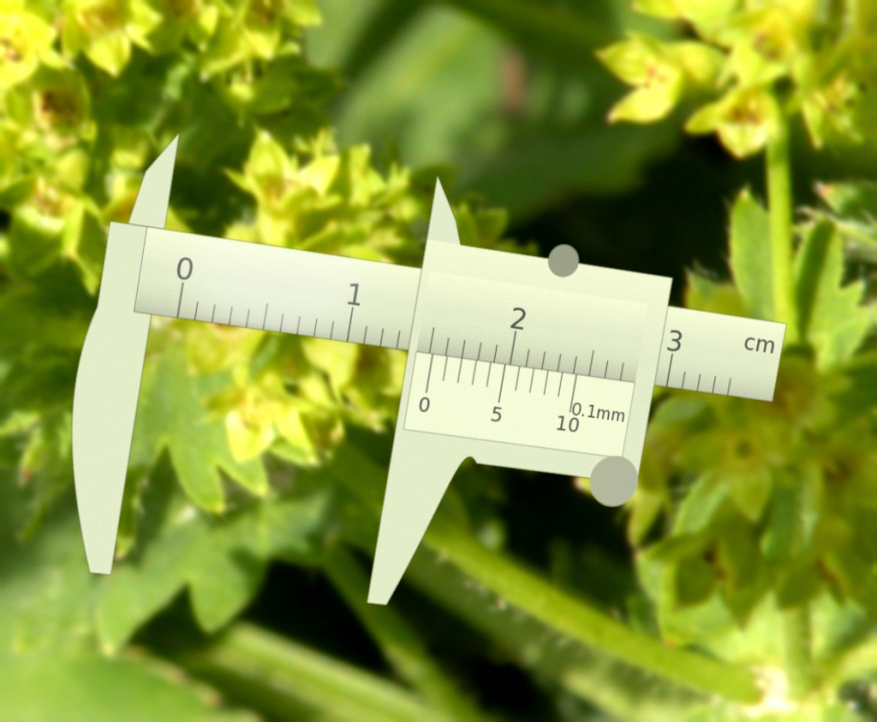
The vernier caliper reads 15.2 mm
